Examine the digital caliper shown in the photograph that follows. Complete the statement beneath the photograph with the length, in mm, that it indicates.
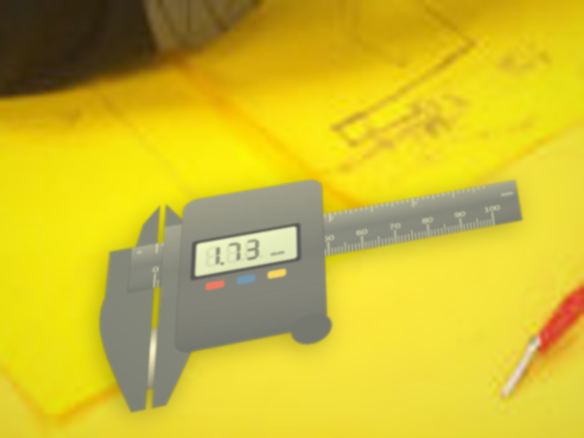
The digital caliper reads 1.73 mm
